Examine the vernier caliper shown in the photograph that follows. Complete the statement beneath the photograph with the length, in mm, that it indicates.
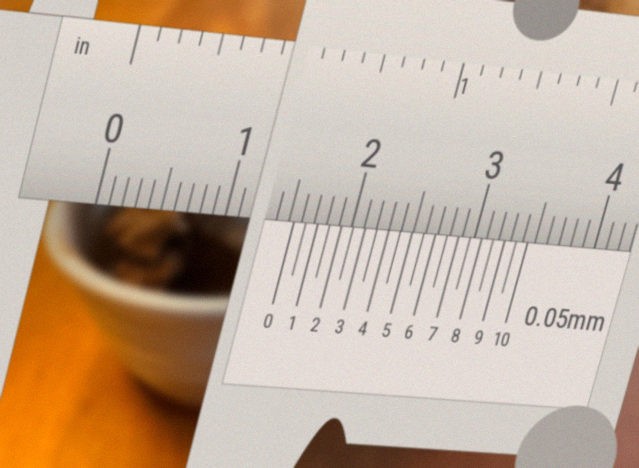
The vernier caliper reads 15.4 mm
